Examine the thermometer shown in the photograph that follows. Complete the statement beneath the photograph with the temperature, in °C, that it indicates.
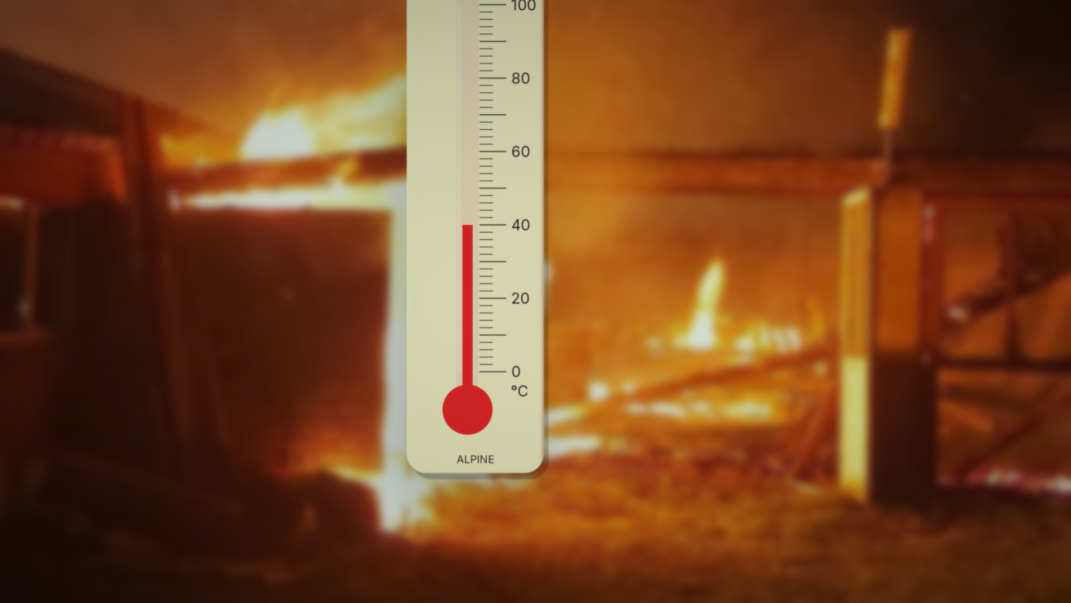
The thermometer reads 40 °C
